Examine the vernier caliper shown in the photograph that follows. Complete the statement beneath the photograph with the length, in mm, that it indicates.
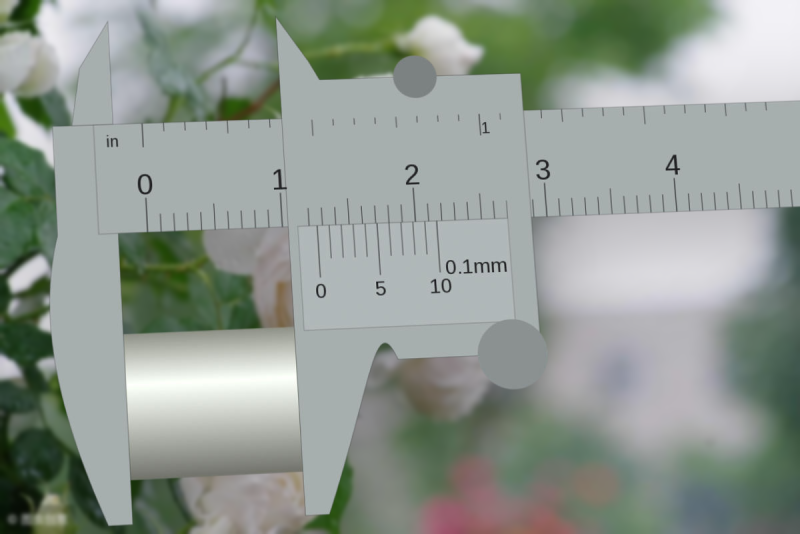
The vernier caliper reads 12.6 mm
